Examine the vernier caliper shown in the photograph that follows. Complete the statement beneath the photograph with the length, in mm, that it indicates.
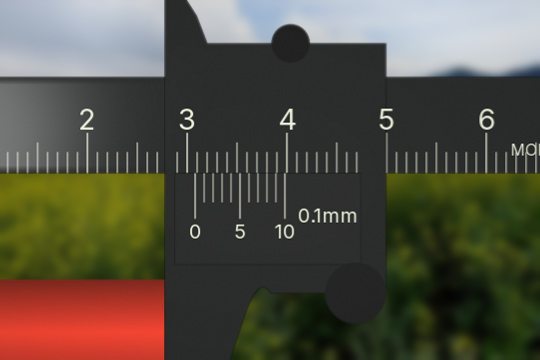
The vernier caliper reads 30.8 mm
